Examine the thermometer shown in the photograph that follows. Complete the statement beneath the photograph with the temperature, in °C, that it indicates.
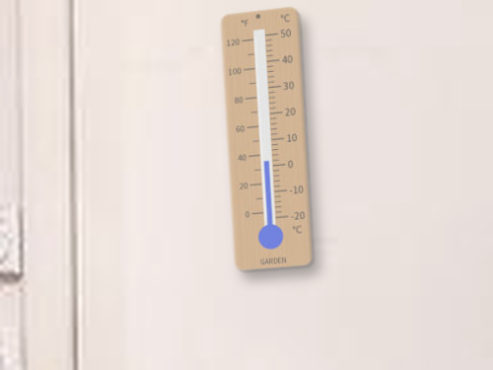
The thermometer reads 2 °C
